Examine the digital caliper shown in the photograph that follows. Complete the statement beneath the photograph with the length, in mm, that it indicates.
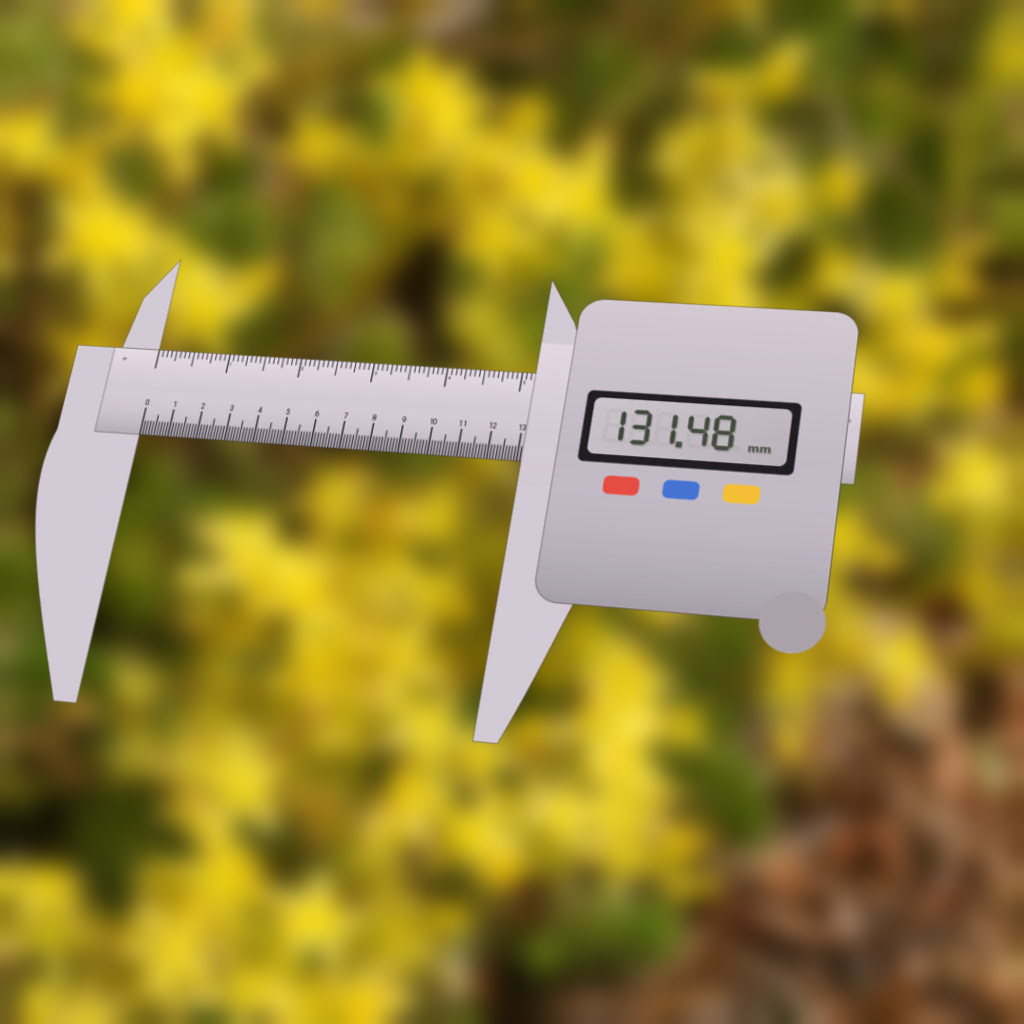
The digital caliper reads 131.48 mm
